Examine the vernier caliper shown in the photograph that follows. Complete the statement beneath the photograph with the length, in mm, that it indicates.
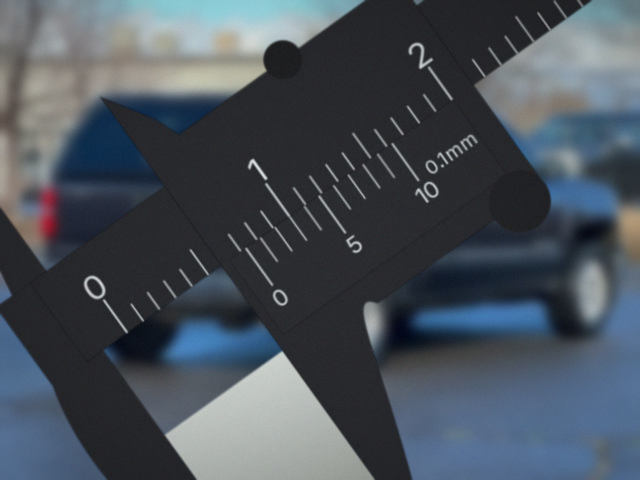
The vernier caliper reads 7.3 mm
